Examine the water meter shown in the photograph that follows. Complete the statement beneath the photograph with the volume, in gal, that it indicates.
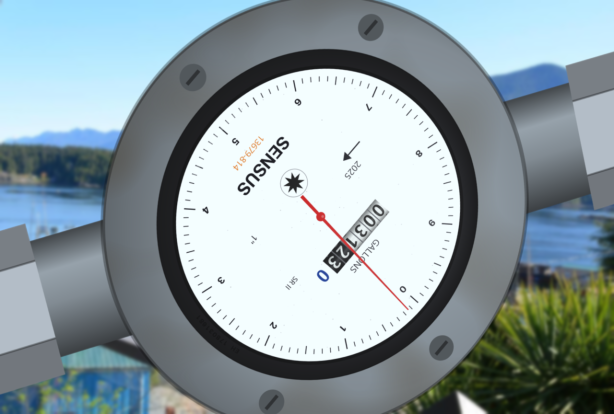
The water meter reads 31230.1 gal
